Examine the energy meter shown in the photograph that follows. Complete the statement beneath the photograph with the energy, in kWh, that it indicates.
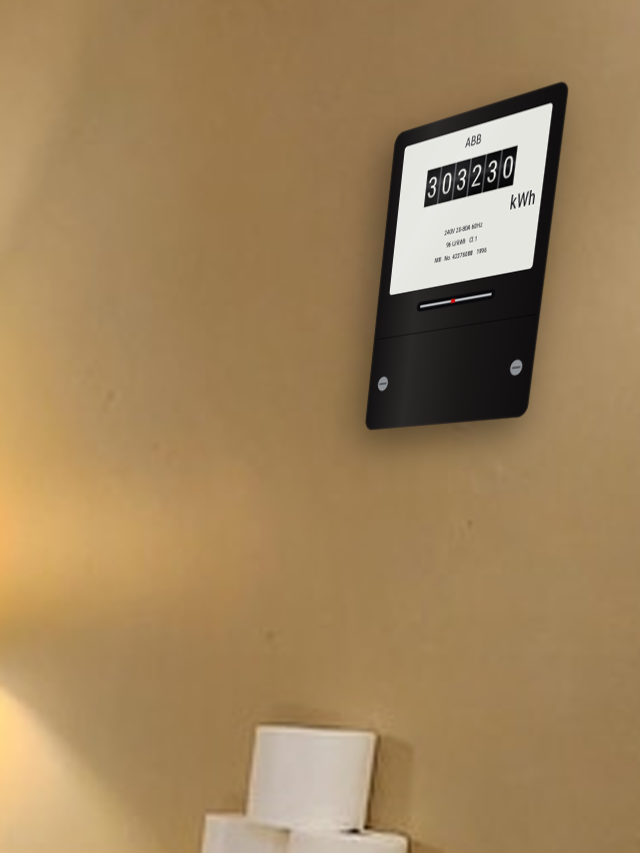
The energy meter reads 303230 kWh
